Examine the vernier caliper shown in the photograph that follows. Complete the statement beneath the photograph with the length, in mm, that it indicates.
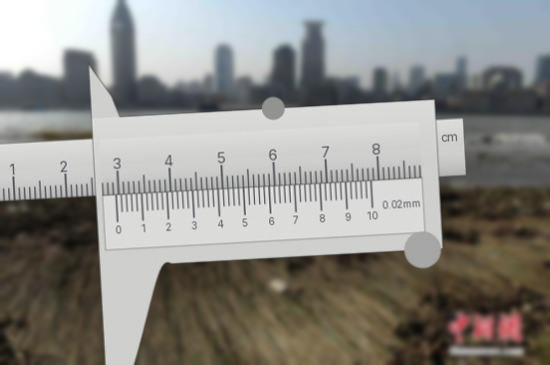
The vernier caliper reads 29.5 mm
